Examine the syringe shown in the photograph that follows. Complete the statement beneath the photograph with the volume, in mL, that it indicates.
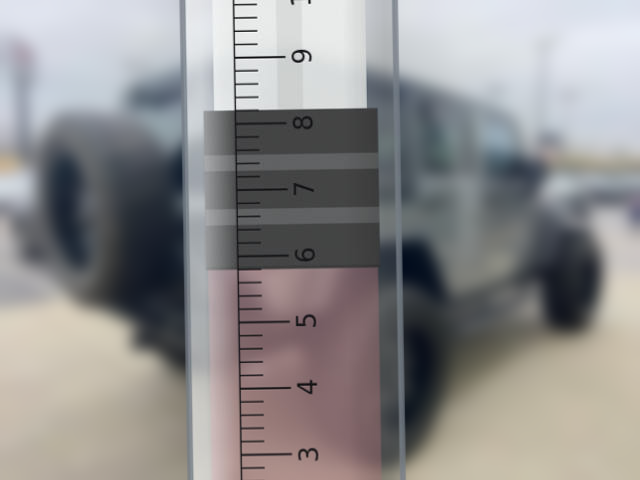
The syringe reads 5.8 mL
